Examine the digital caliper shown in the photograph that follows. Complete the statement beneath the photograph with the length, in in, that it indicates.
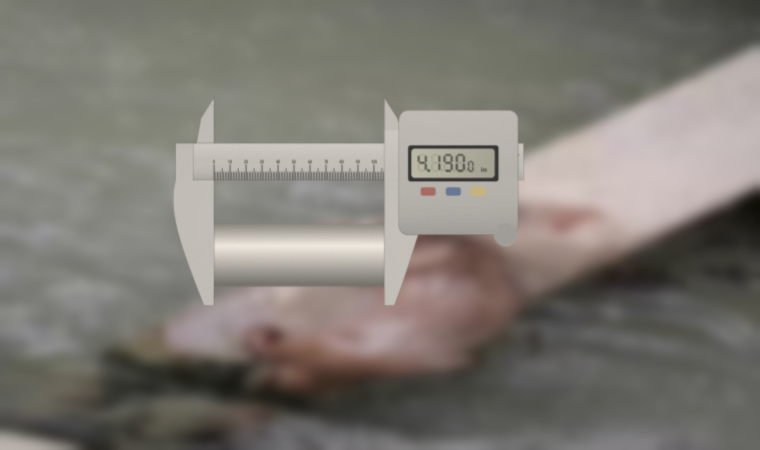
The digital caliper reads 4.1900 in
